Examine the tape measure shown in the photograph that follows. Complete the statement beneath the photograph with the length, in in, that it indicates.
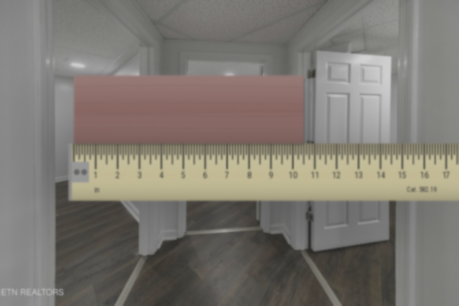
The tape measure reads 10.5 in
